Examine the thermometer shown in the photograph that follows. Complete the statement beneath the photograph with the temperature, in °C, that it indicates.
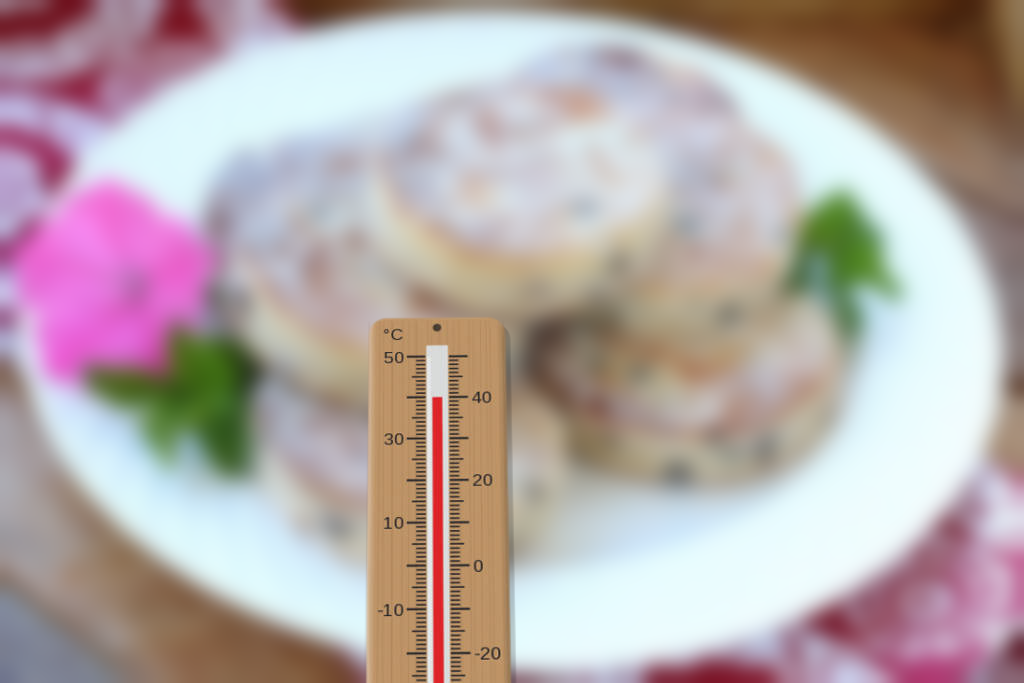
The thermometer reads 40 °C
